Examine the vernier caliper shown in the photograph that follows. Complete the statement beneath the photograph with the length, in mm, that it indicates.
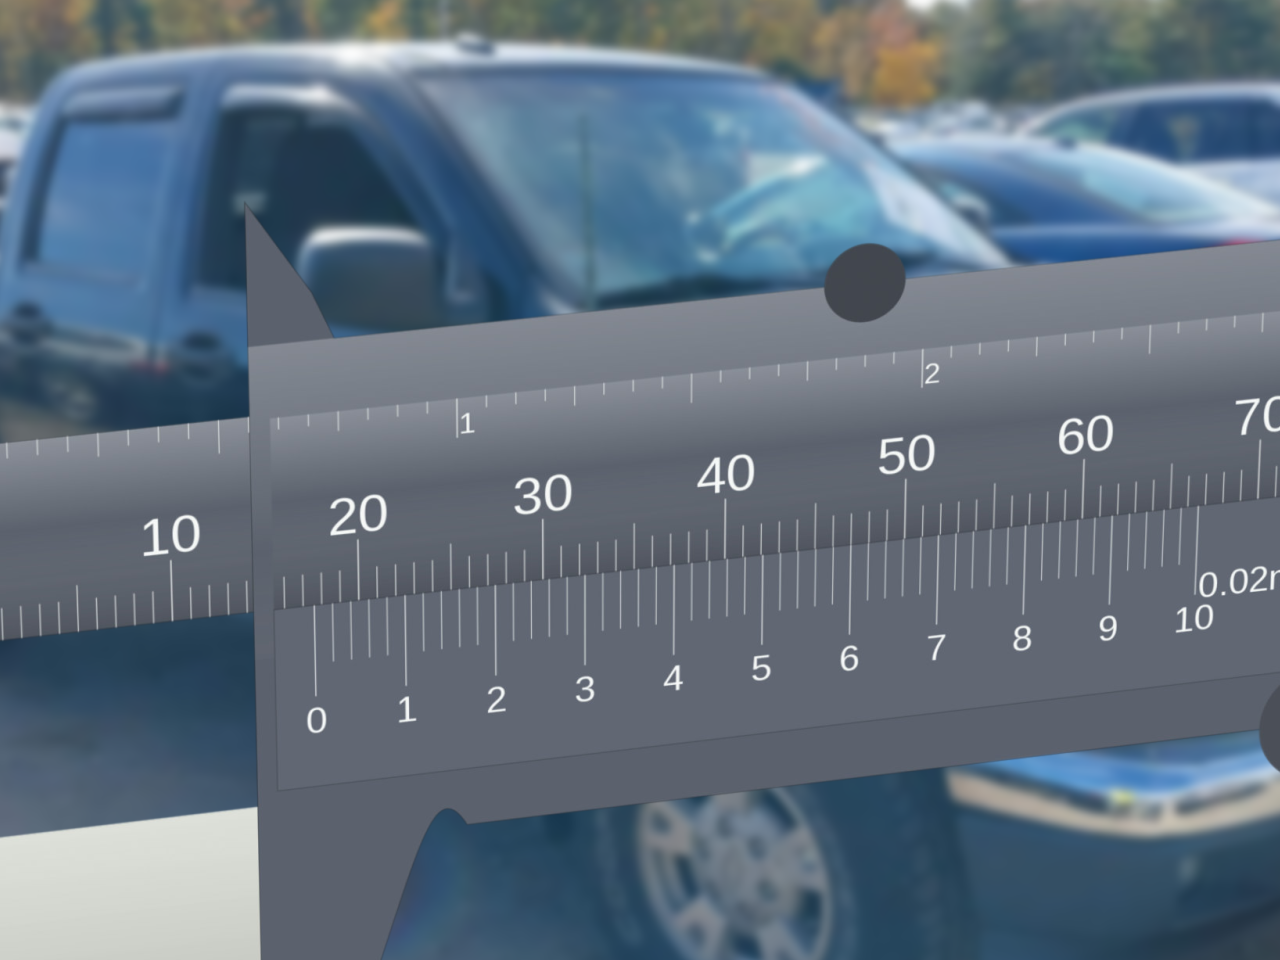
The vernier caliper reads 17.6 mm
